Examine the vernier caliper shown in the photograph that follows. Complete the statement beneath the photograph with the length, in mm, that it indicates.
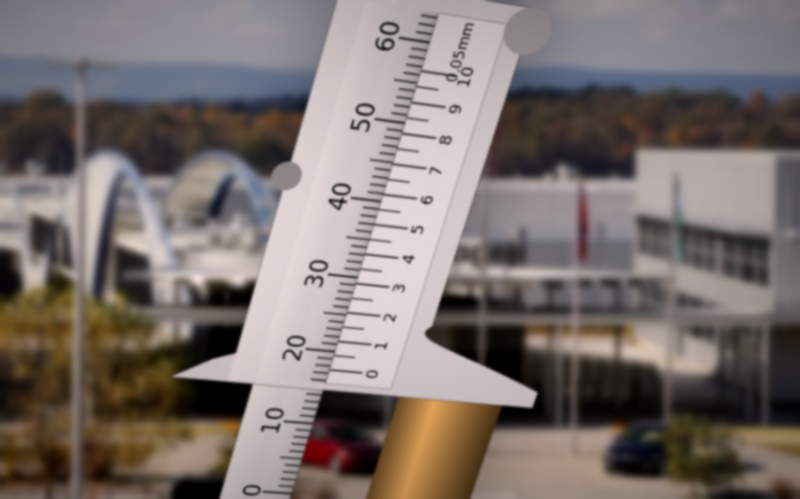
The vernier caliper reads 17.5 mm
